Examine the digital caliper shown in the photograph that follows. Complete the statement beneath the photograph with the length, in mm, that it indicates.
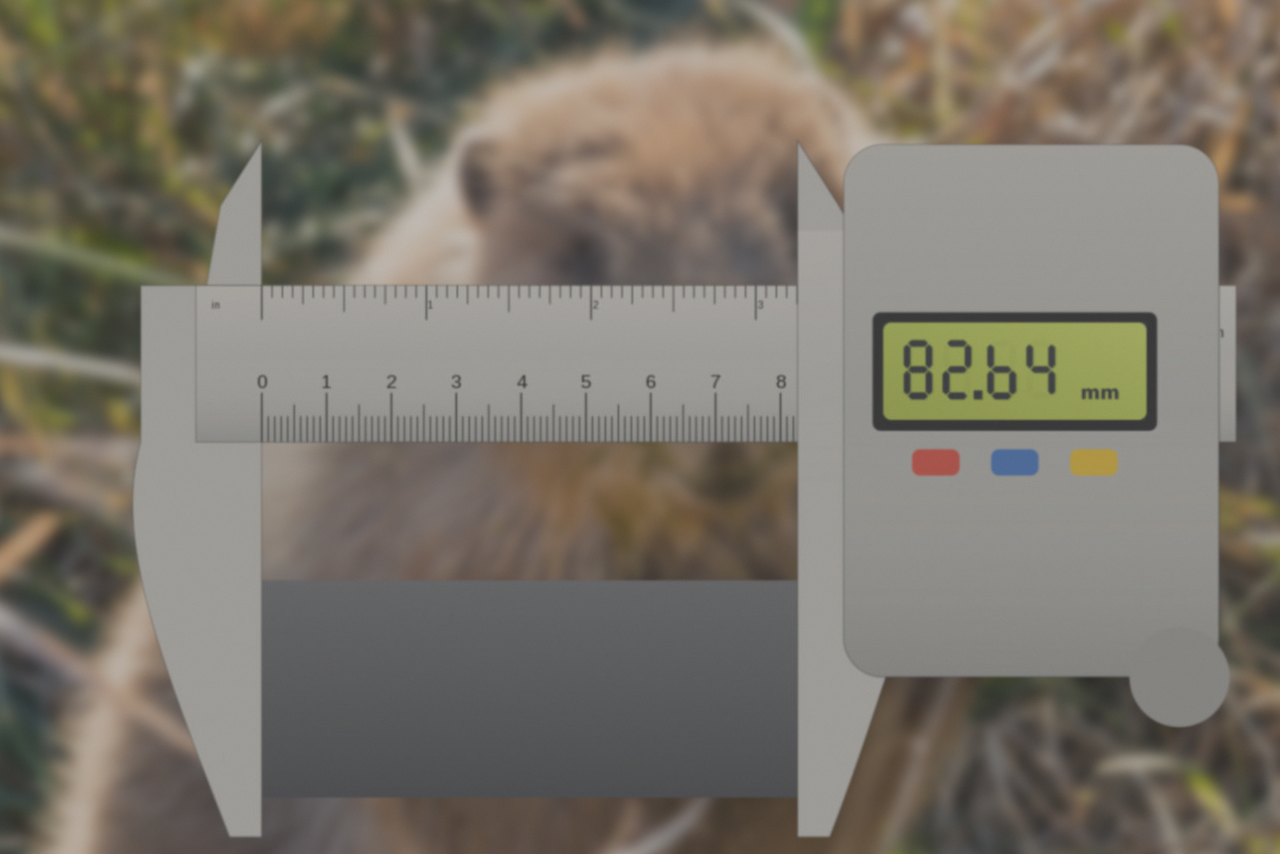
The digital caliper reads 82.64 mm
